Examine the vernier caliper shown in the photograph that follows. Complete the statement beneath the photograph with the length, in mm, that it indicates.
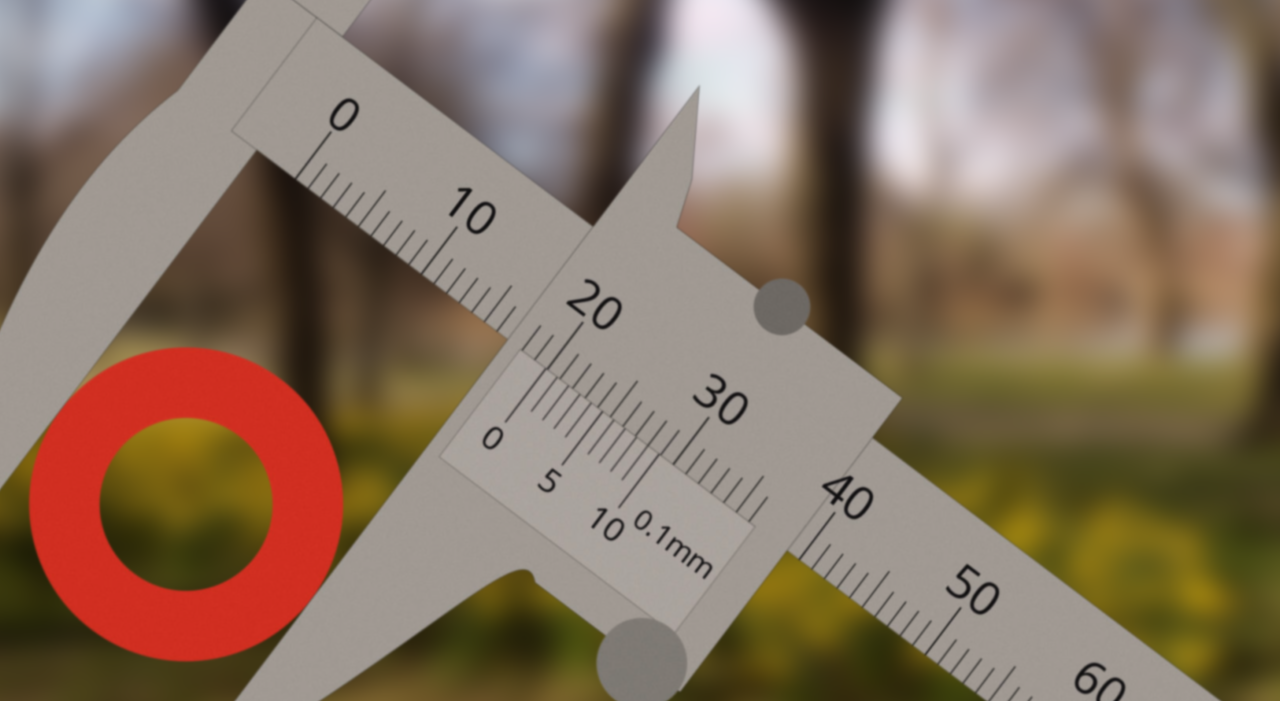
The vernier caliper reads 19.9 mm
